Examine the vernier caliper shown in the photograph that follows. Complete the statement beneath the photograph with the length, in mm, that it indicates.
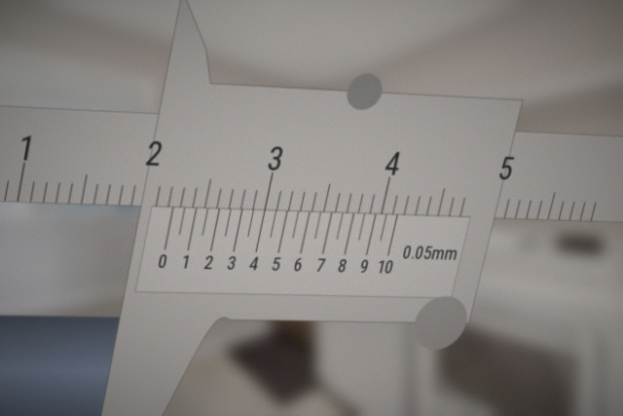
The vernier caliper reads 22.4 mm
